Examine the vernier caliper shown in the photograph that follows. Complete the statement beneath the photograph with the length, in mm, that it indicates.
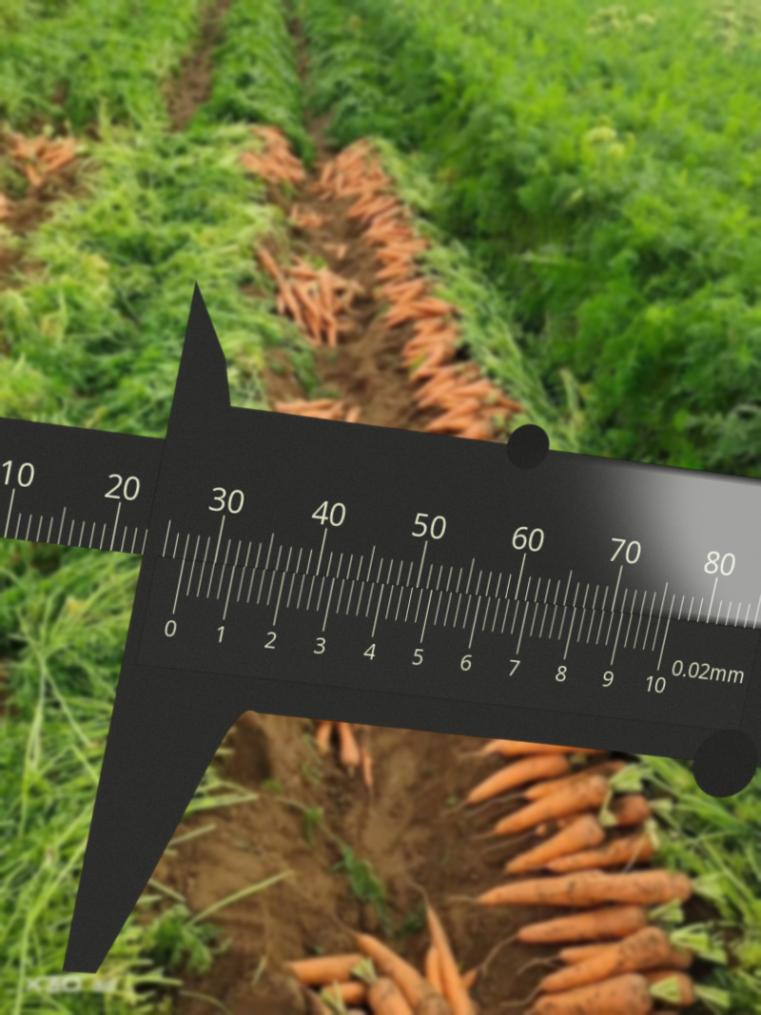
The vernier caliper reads 27.0 mm
